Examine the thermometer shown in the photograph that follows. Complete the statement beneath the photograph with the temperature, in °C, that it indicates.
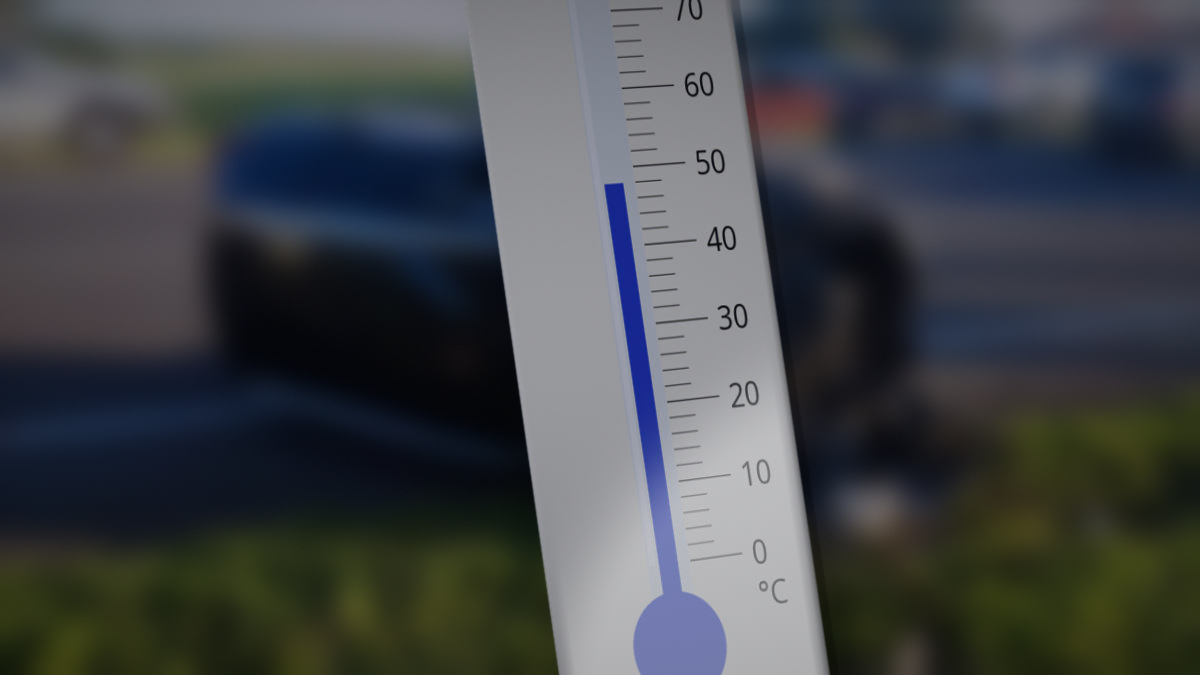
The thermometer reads 48 °C
